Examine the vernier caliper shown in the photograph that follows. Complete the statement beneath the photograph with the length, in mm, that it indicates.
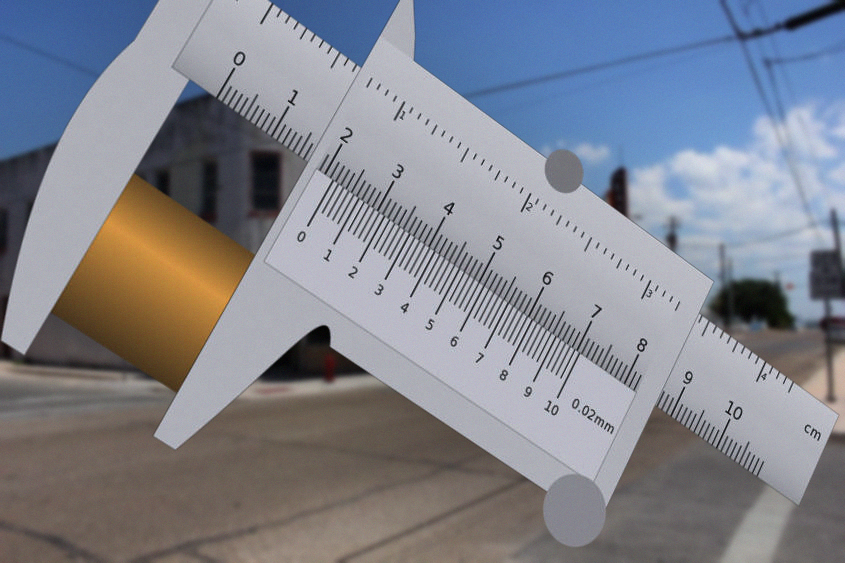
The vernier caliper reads 21.6 mm
